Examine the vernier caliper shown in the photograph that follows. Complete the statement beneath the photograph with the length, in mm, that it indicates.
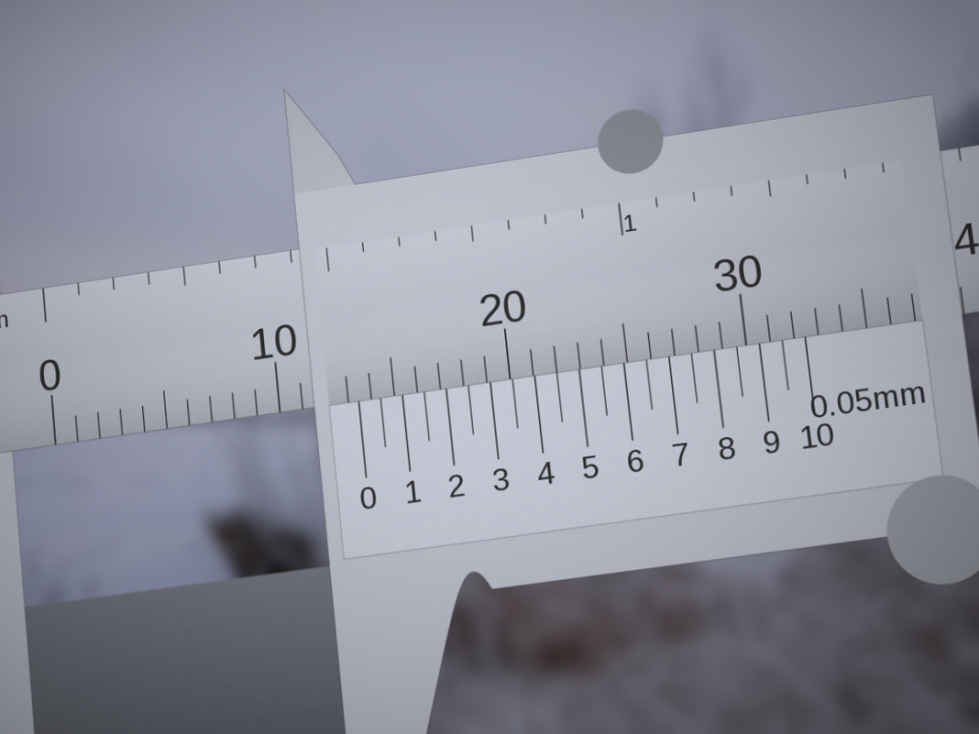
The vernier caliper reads 13.45 mm
